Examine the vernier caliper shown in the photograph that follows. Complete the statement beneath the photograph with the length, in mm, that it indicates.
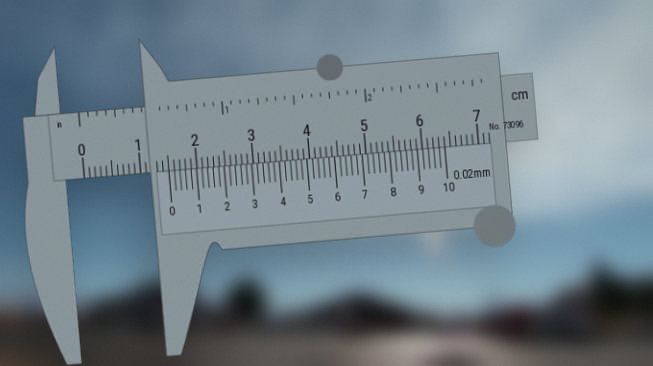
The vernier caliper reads 15.0 mm
